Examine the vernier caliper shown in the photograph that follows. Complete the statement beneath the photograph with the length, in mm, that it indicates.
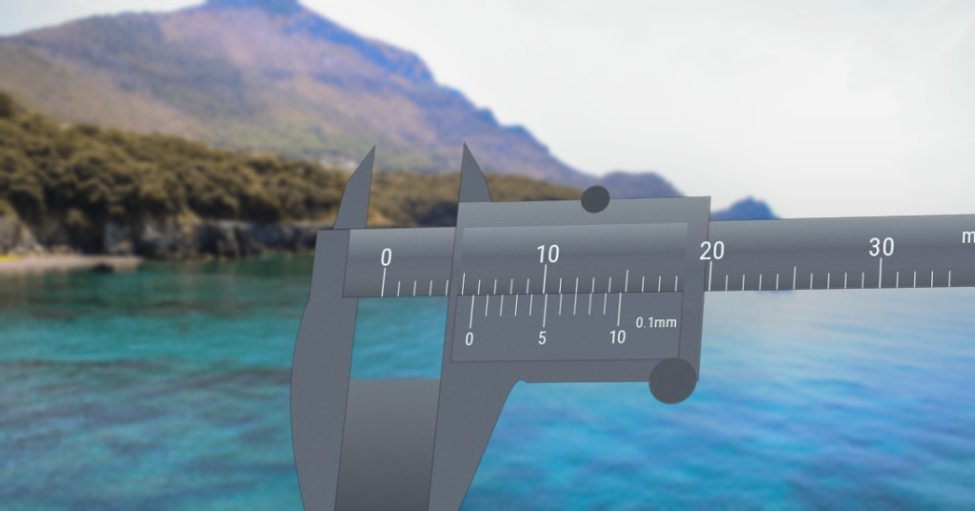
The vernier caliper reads 5.7 mm
